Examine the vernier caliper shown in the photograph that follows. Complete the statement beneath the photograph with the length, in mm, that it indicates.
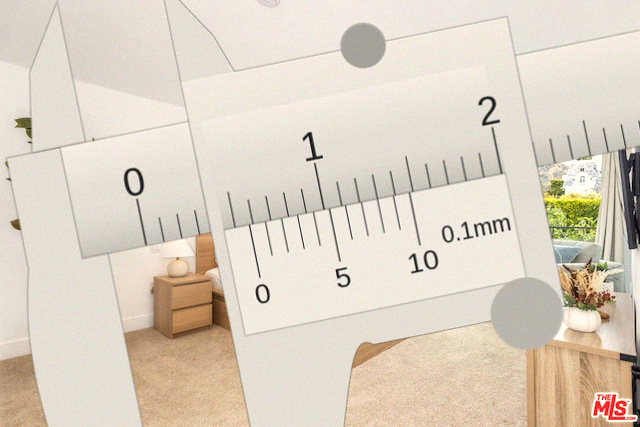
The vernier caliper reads 5.8 mm
